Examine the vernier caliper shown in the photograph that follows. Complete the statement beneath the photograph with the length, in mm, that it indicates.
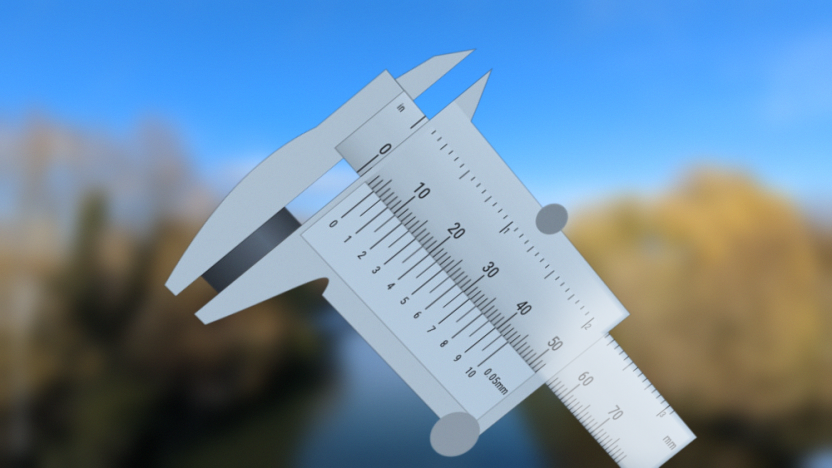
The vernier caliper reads 4.5 mm
